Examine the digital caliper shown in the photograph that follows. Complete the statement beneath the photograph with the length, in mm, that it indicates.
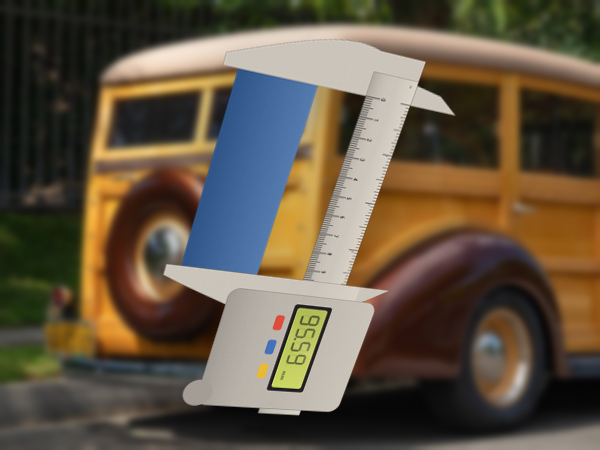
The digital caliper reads 95.59 mm
